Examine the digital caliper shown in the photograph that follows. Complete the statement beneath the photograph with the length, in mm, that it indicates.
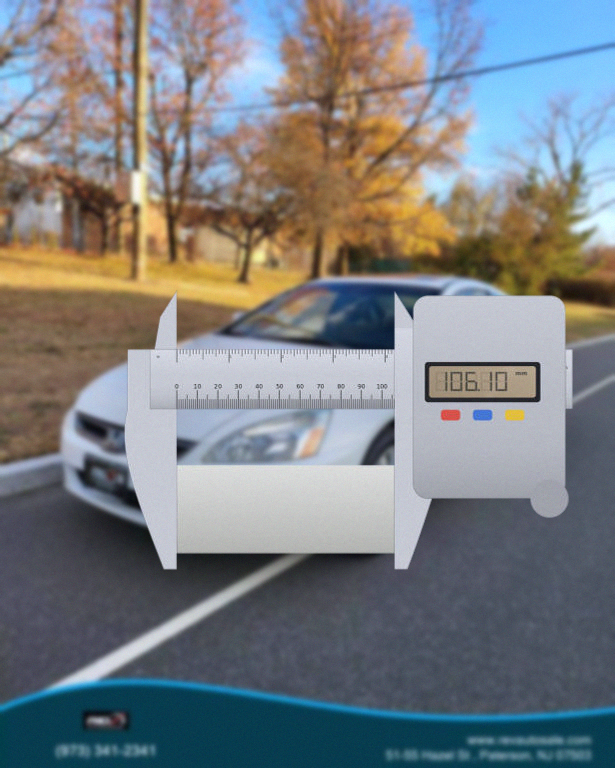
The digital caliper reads 106.10 mm
